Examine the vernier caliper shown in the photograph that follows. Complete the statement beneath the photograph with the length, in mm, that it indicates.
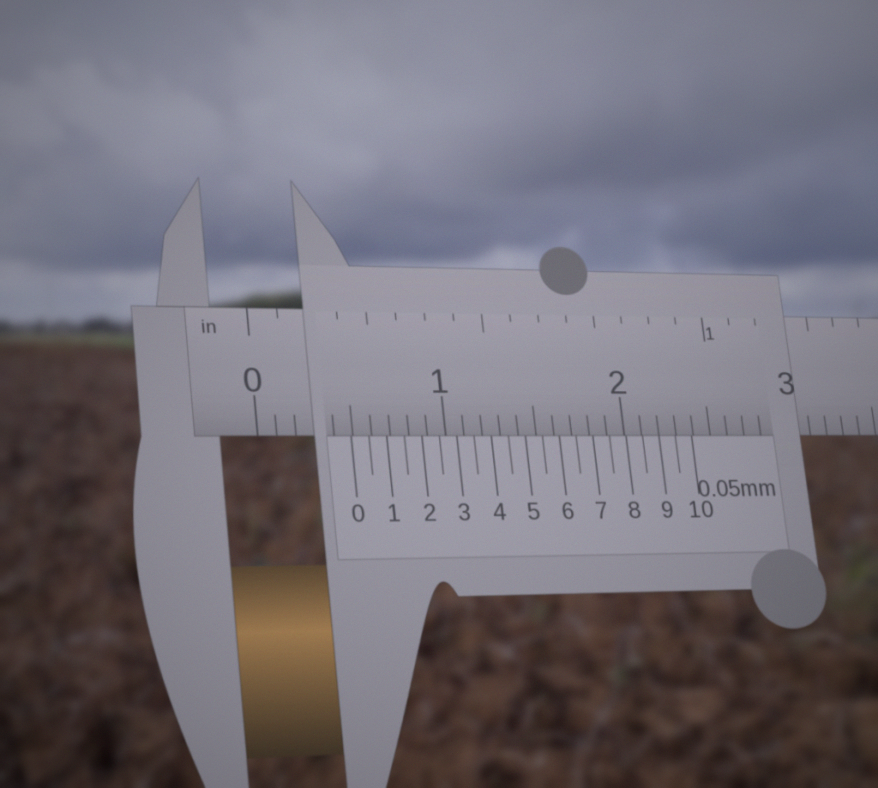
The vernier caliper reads 4.9 mm
